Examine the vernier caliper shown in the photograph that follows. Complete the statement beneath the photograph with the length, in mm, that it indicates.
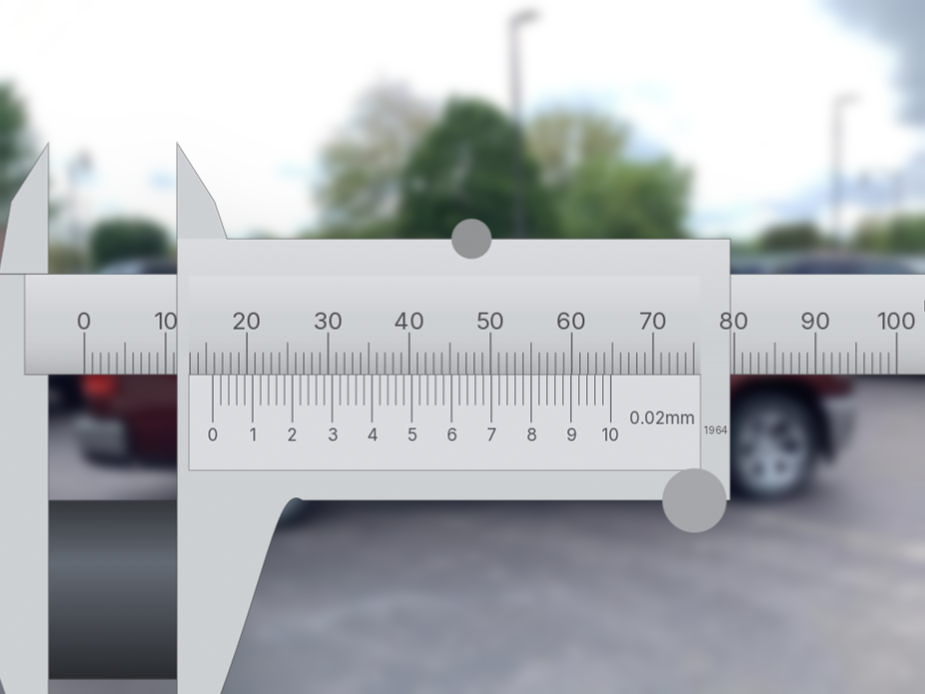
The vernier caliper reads 15.8 mm
